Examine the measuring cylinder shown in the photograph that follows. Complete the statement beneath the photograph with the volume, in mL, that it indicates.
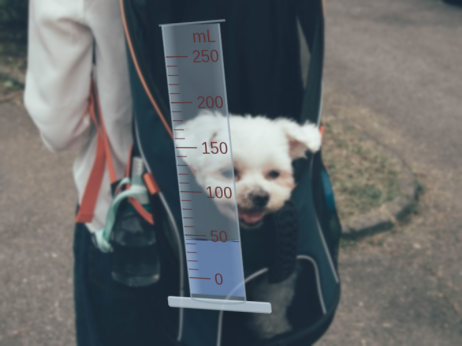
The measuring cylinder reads 45 mL
